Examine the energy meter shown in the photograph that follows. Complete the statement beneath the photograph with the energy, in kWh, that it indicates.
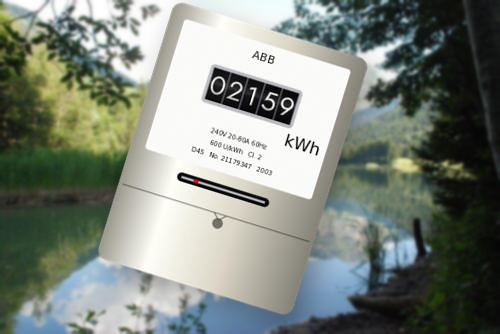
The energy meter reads 2159 kWh
